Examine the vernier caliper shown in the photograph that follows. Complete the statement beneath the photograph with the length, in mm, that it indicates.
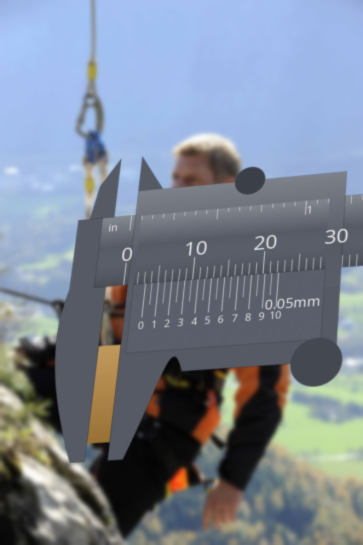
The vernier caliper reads 3.2 mm
